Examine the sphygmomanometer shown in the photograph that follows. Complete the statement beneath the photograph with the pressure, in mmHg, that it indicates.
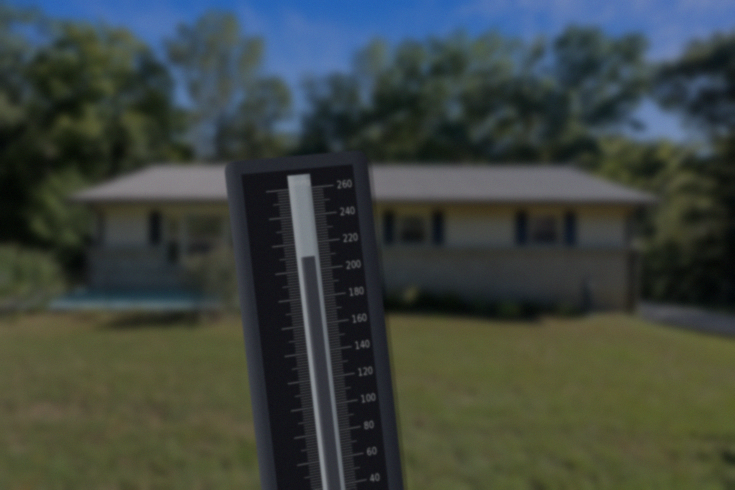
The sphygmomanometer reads 210 mmHg
